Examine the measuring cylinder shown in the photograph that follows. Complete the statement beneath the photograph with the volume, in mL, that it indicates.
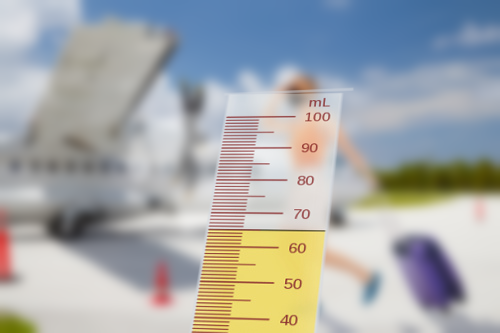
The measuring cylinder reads 65 mL
